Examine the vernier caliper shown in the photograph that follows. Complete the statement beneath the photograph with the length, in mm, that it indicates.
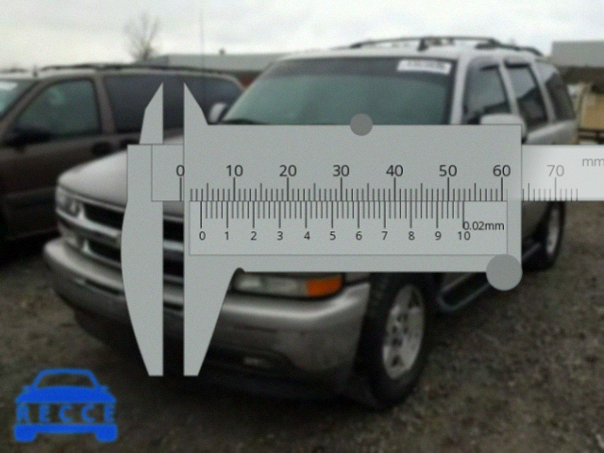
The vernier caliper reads 3.8 mm
